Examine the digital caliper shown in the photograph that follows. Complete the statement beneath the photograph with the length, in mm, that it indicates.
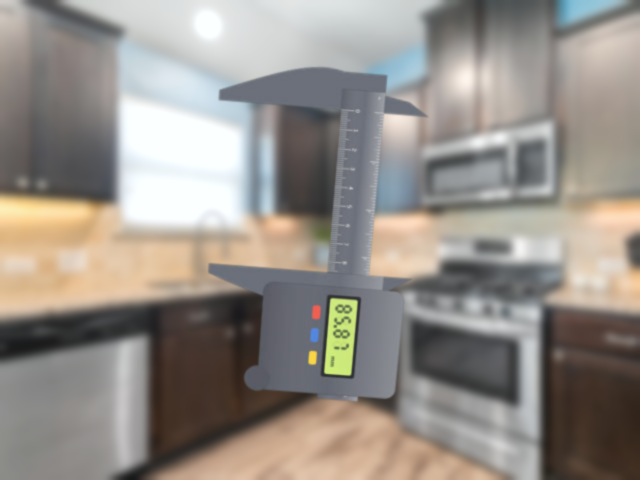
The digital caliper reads 85.87 mm
